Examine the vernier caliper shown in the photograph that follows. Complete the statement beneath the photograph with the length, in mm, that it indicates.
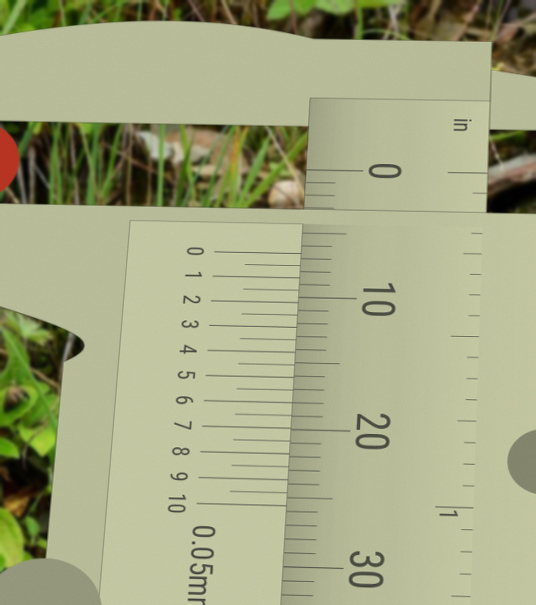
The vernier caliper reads 6.6 mm
